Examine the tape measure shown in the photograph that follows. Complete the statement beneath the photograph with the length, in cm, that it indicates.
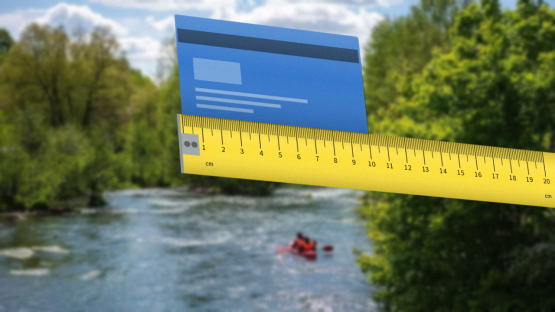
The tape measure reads 10 cm
